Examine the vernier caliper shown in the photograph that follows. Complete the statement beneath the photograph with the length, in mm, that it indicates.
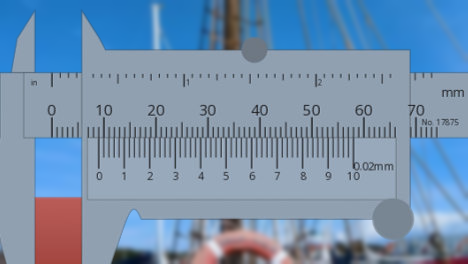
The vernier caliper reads 9.0 mm
